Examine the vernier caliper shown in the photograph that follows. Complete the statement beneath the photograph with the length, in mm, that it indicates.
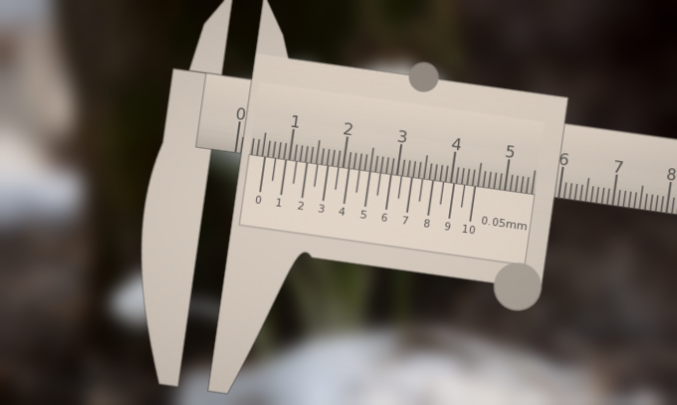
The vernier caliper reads 5.5 mm
